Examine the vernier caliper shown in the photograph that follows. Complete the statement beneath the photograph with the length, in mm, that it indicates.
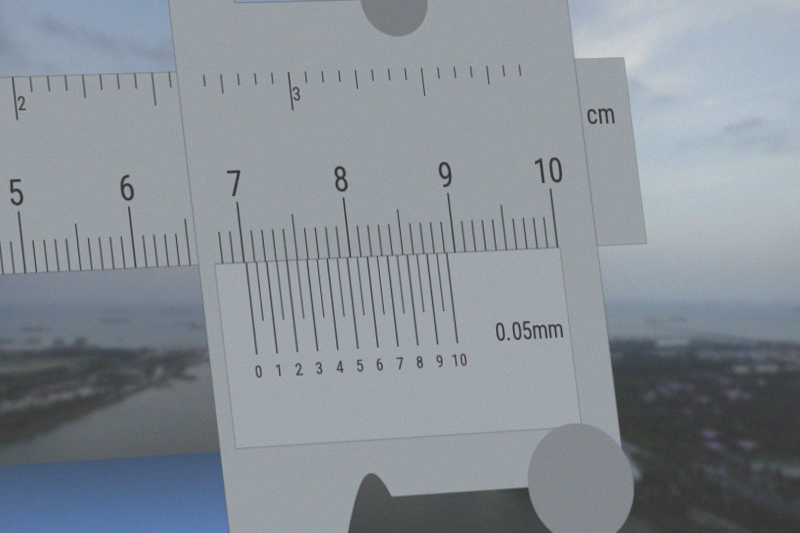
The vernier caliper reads 70.2 mm
